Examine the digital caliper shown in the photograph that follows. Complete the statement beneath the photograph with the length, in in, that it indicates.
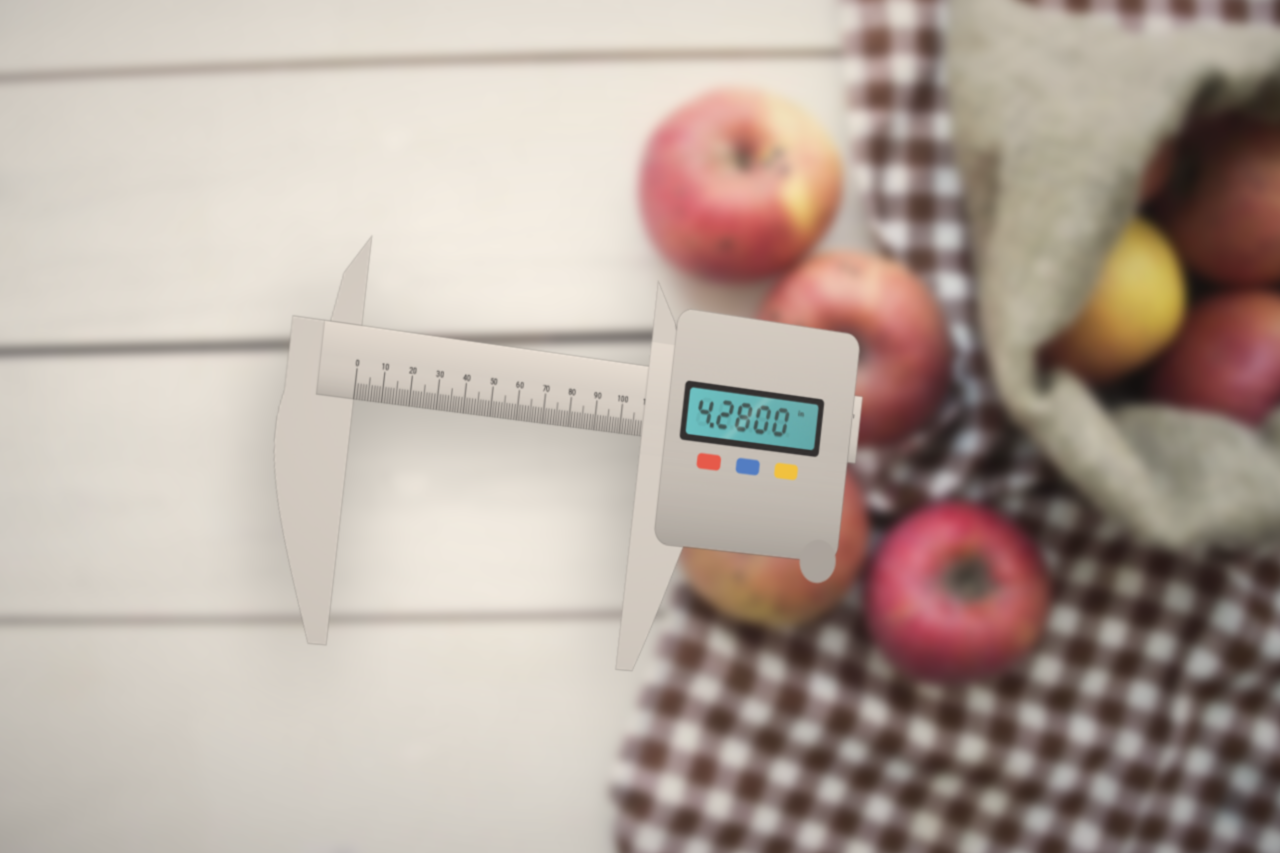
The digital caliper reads 4.2800 in
